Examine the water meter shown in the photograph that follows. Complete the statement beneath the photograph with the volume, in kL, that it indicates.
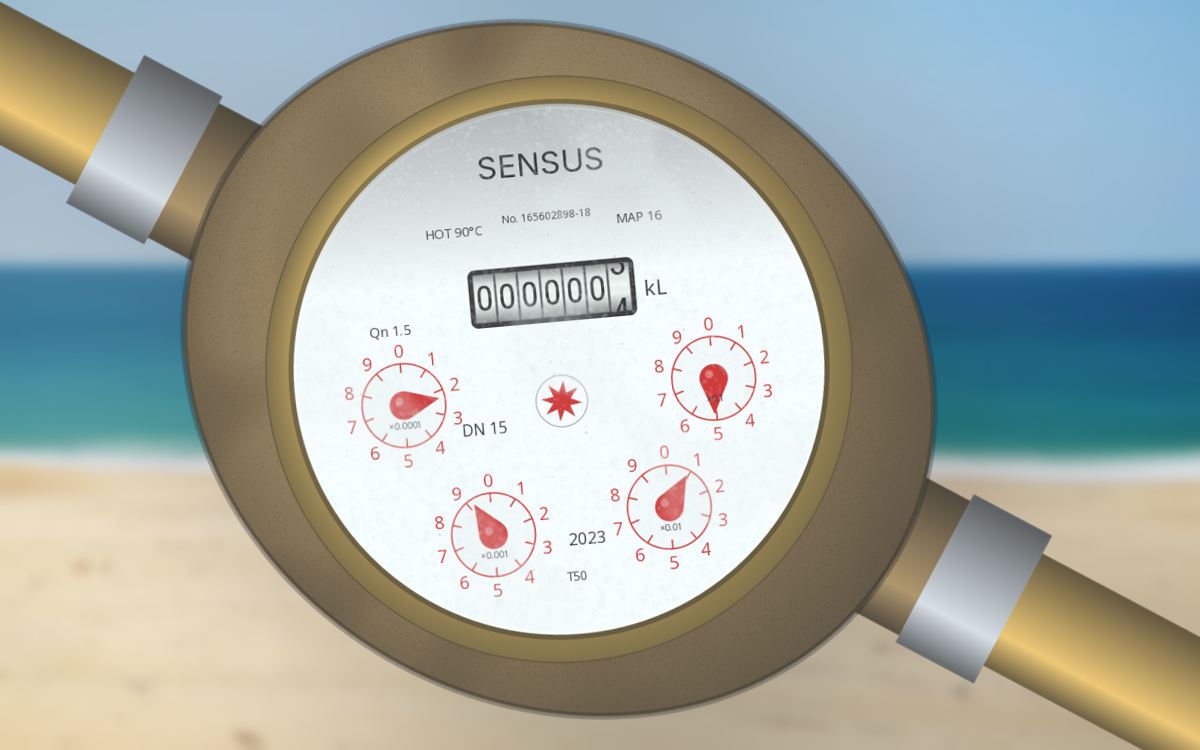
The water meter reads 3.5092 kL
